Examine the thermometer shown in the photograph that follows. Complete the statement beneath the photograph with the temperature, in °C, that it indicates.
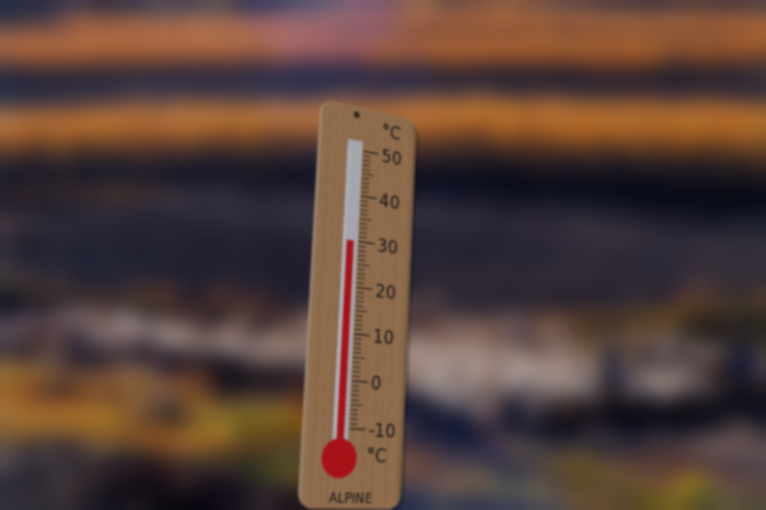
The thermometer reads 30 °C
